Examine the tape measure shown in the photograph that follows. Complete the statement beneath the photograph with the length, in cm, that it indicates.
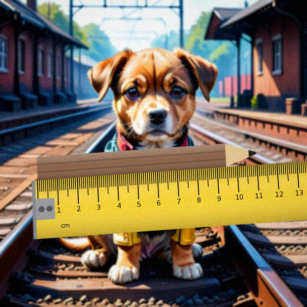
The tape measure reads 11 cm
